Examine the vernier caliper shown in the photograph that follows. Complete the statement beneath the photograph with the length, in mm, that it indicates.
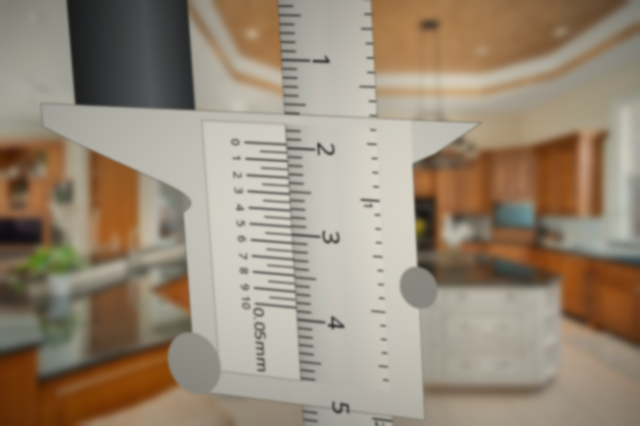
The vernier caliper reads 19.6 mm
